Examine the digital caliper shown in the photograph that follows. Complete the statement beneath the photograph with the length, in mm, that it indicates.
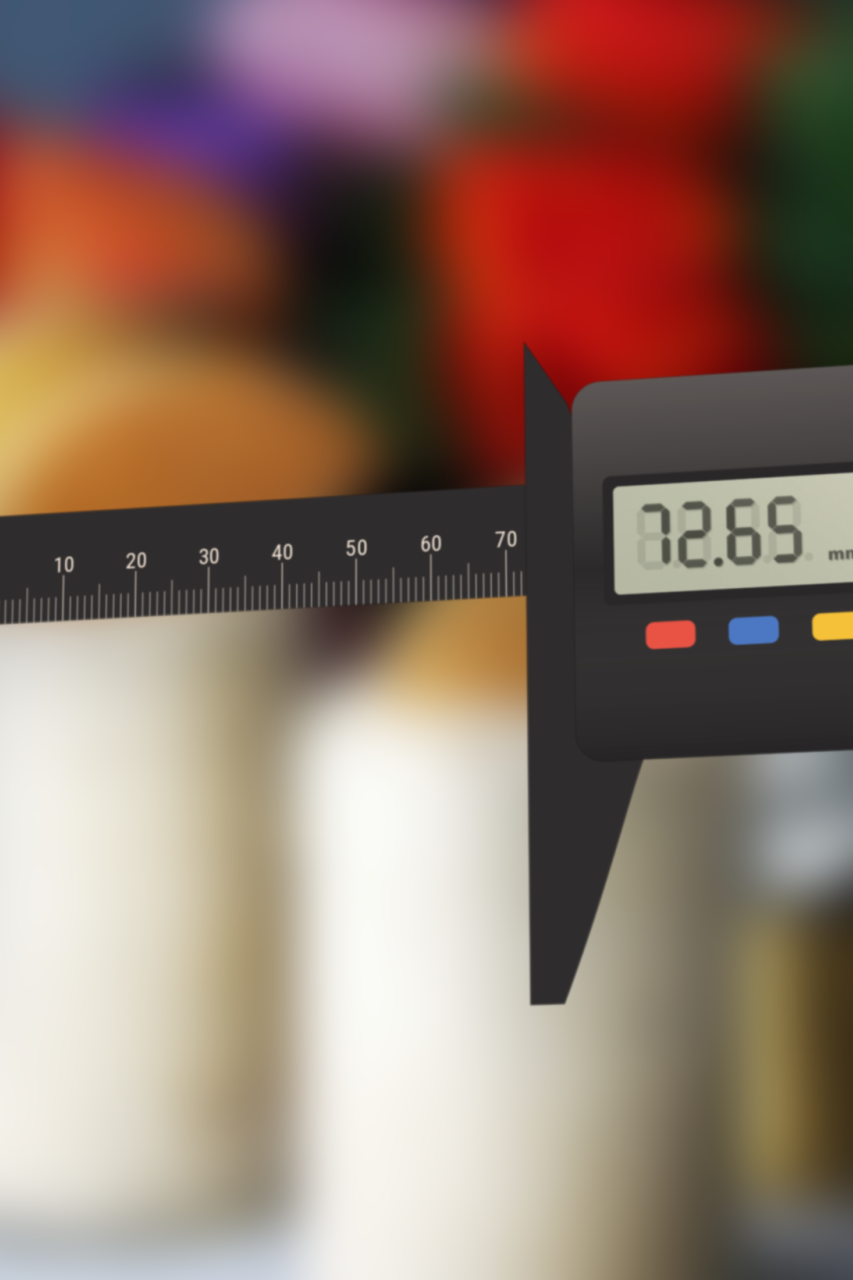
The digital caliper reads 72.65 mm
